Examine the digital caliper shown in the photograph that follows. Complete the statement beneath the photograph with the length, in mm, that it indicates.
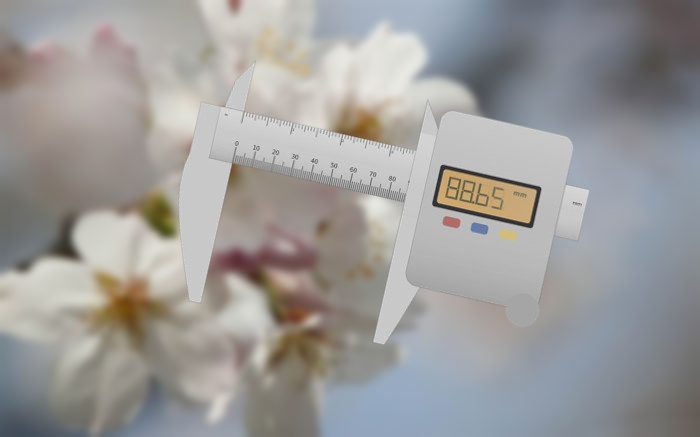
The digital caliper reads 88.65 mm
